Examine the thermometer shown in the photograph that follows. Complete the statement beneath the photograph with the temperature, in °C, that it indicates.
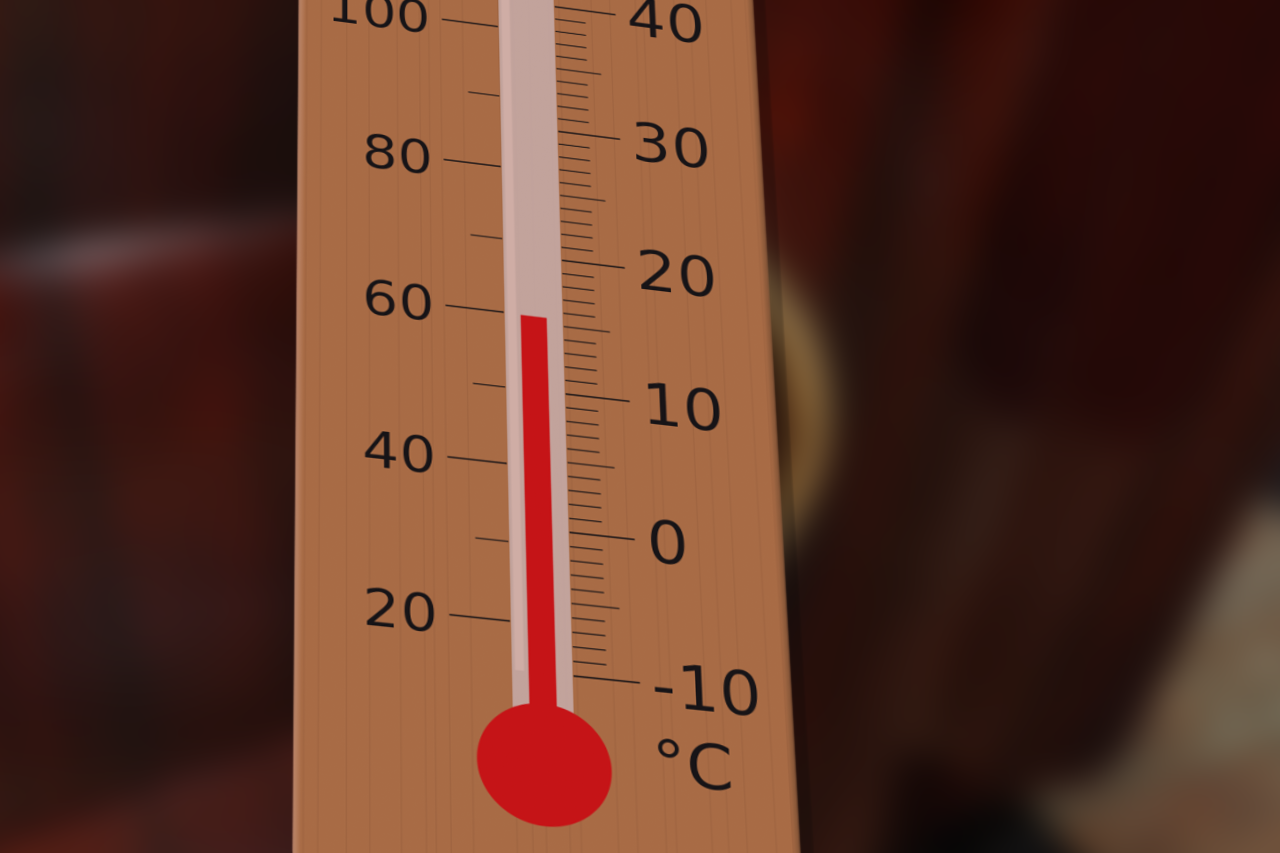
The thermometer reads 15.5 °C
